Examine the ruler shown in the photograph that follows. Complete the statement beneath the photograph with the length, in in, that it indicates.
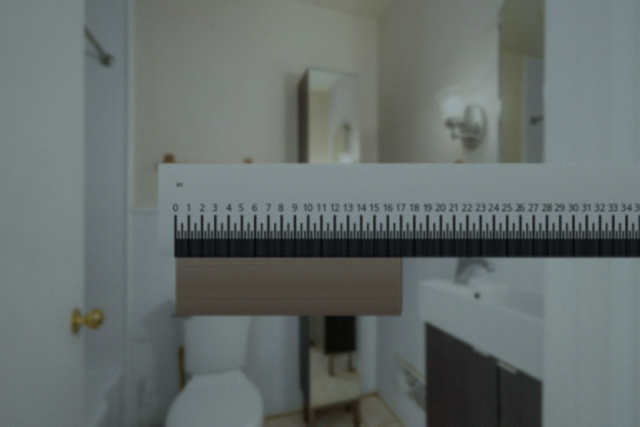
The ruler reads 17 in
